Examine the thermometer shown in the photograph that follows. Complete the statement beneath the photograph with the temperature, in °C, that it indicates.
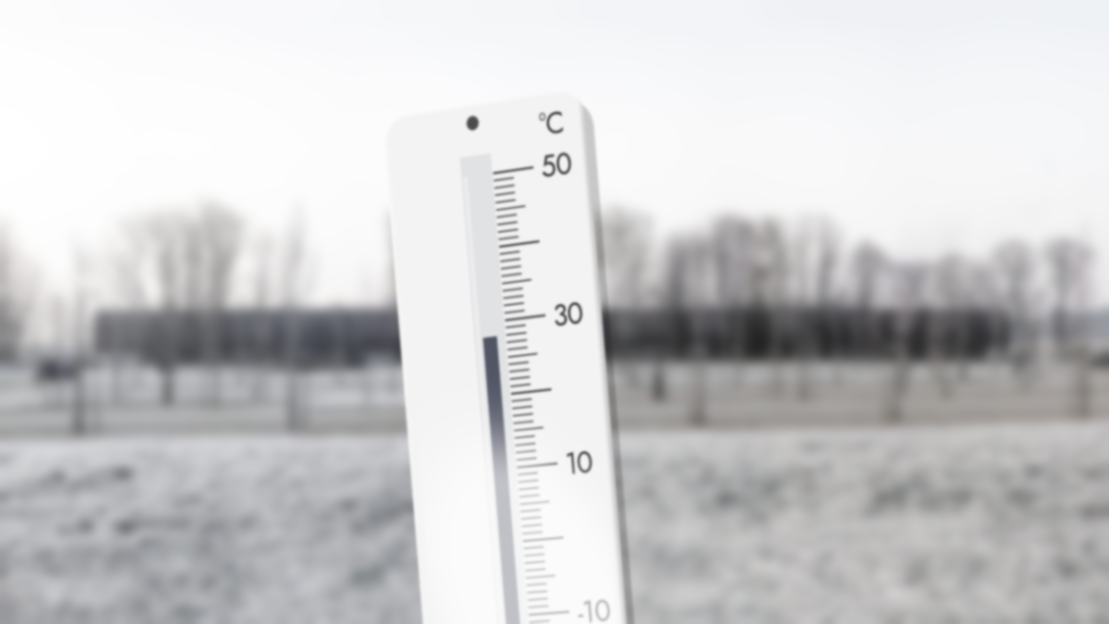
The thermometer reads 28 °C
